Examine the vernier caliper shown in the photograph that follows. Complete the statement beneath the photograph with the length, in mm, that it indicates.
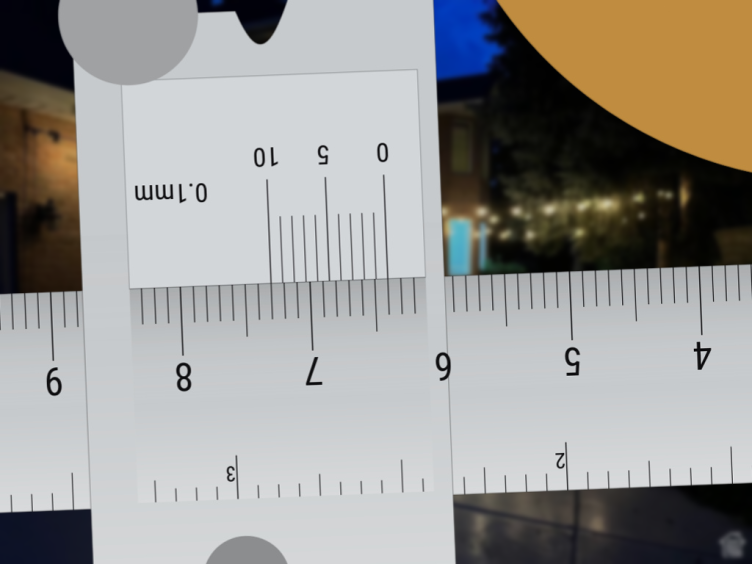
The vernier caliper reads 64.0 mm
